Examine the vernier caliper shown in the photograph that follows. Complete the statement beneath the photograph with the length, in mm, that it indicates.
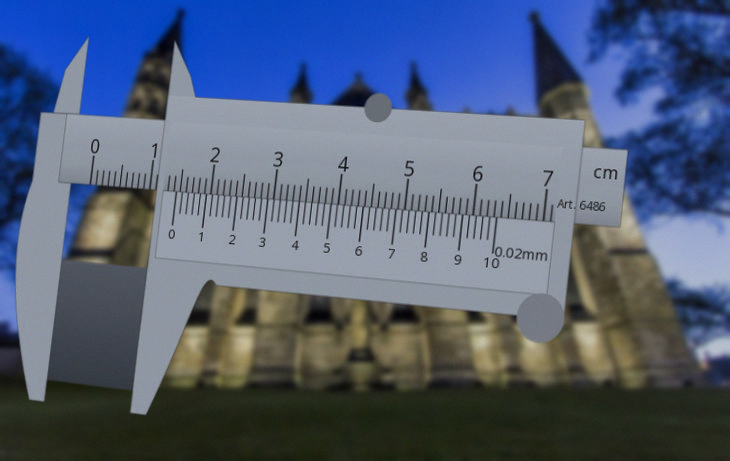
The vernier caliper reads 14.4 mm
